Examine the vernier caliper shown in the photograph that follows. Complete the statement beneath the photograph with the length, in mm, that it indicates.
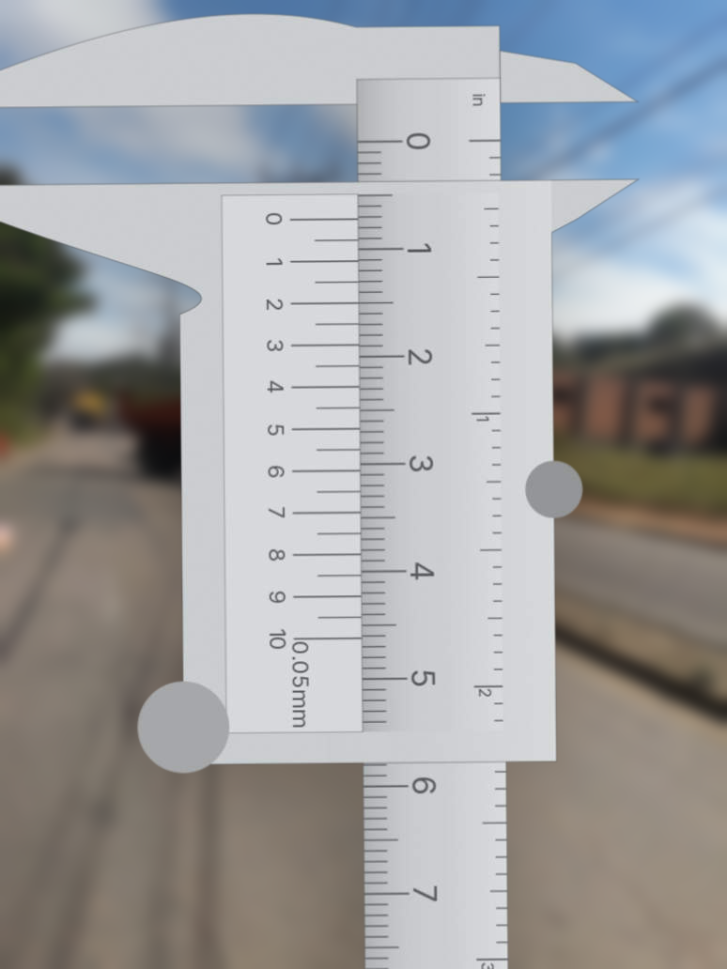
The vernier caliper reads 7.2 mm
